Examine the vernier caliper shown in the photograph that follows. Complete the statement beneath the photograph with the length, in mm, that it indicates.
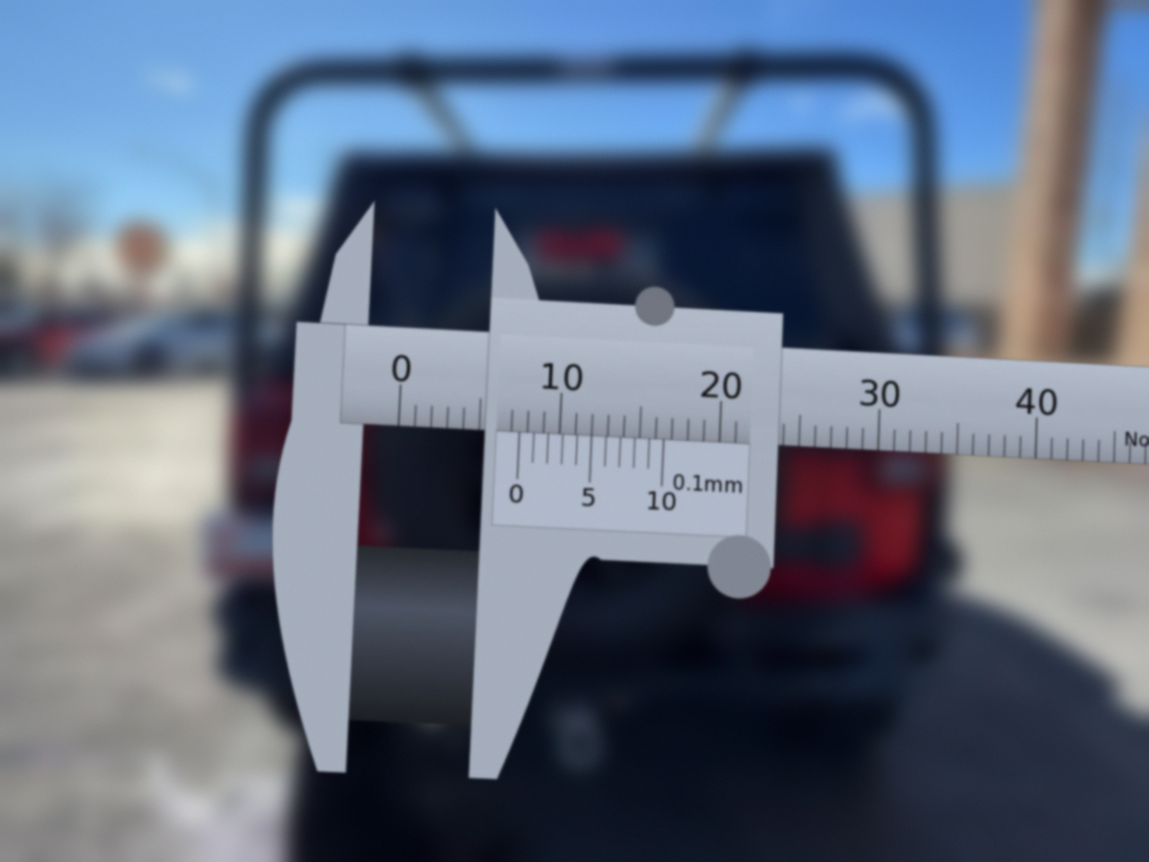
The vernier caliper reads 7.5 mm
